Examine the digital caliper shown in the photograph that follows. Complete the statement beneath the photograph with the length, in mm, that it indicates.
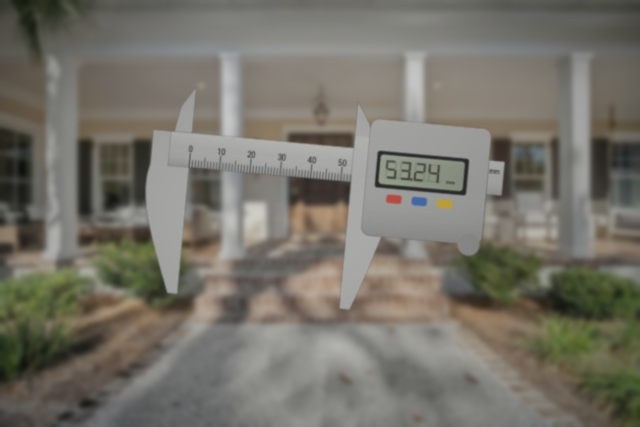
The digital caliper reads 53.24 mm
